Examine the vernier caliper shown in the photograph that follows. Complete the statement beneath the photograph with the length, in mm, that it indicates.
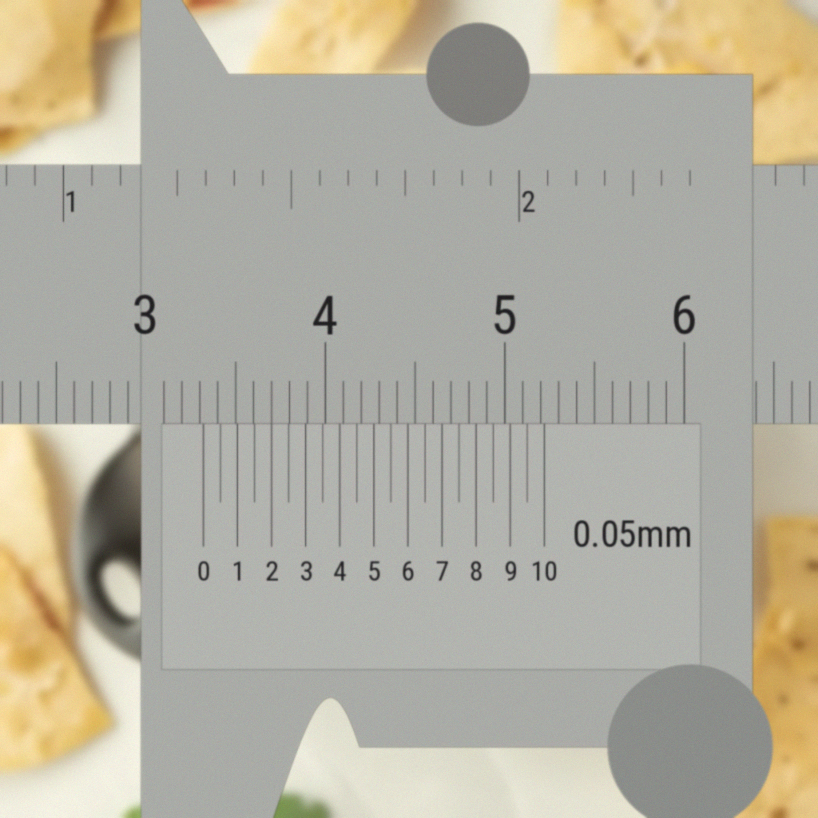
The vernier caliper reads 33.2 mm
